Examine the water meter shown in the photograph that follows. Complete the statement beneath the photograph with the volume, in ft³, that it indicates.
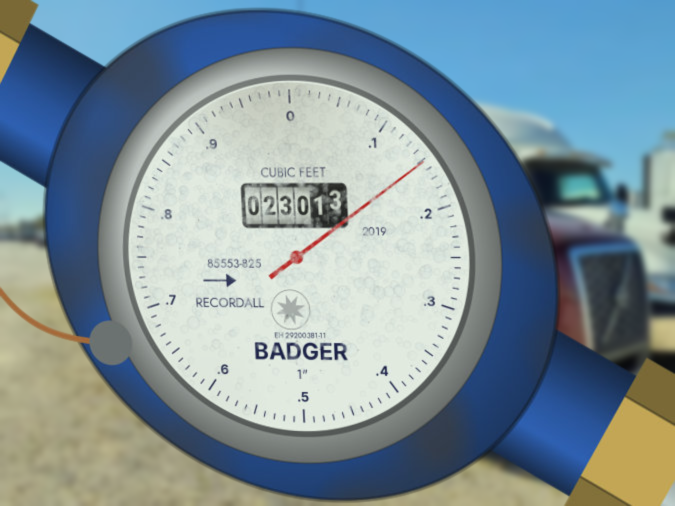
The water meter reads 23013.15 ft³
